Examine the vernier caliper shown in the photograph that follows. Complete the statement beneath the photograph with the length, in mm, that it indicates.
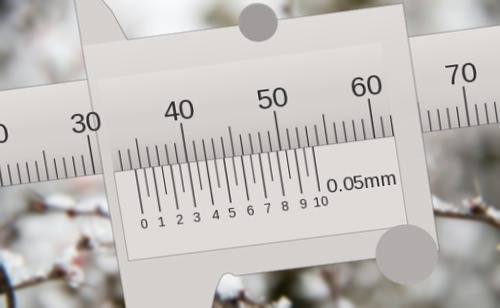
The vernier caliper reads 34.4 mm
